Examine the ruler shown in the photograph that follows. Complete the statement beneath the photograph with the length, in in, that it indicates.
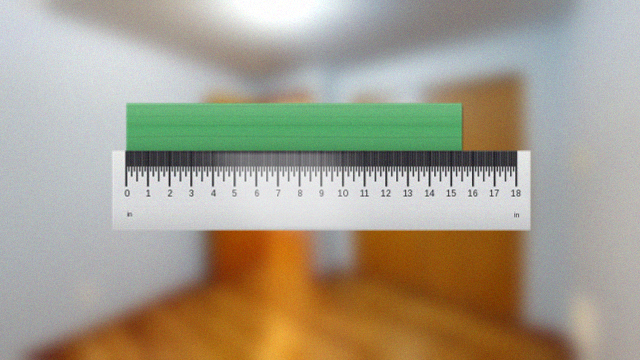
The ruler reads 15.5 in
